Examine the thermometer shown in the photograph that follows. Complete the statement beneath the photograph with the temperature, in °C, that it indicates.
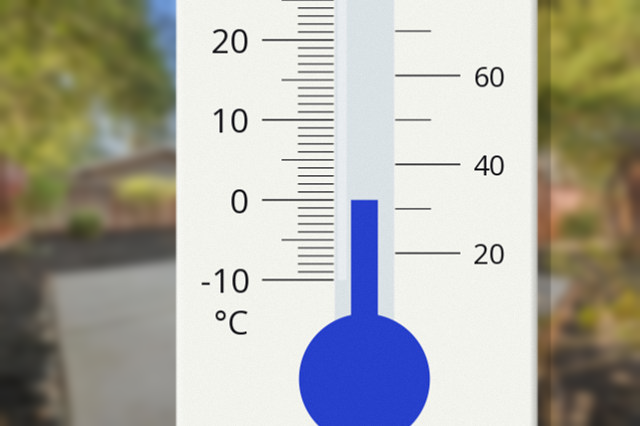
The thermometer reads 0 °C
